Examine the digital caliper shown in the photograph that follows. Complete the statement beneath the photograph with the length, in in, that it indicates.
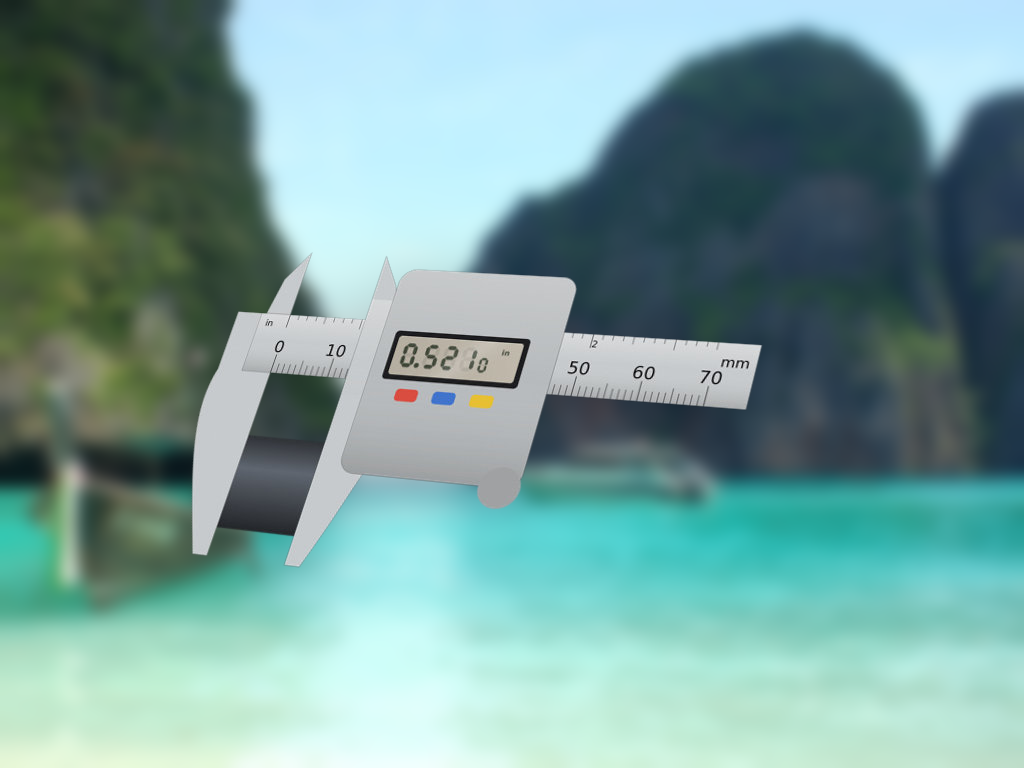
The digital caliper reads 0.5210 in
